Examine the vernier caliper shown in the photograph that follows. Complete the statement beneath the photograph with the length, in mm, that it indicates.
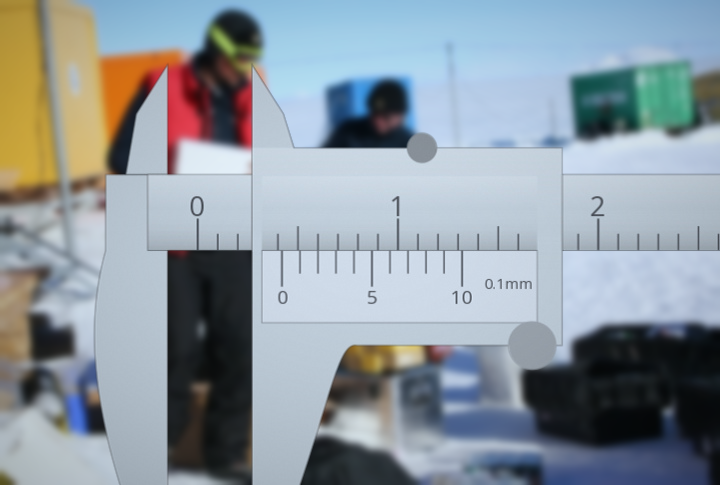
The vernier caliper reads 4.2 mm
